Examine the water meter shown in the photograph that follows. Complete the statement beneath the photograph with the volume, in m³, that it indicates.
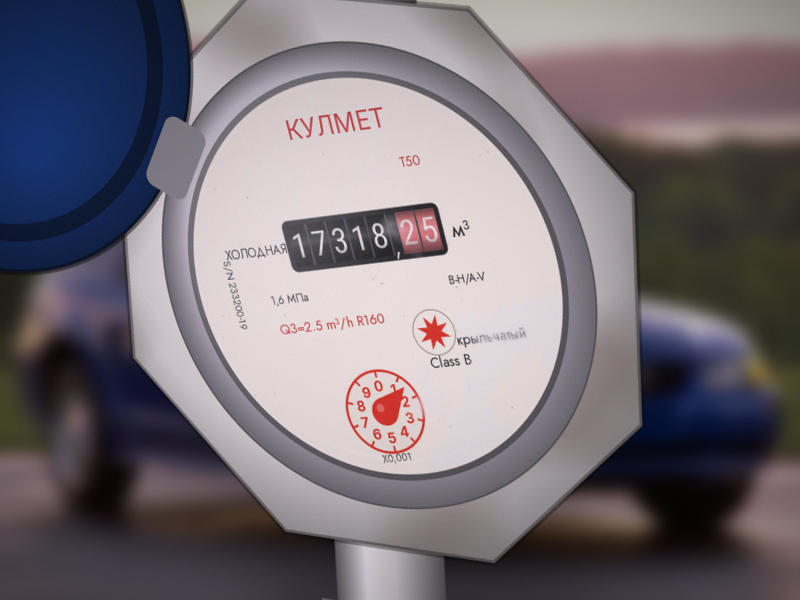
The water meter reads 17318.251 m³
